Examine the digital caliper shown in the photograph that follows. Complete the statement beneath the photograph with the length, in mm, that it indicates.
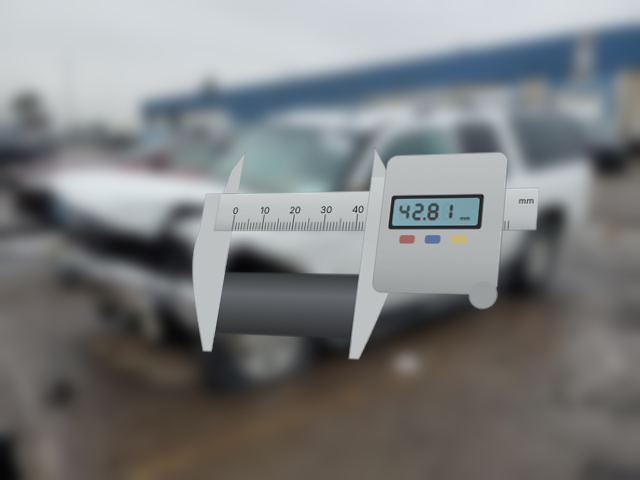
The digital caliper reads 42.81 mm
